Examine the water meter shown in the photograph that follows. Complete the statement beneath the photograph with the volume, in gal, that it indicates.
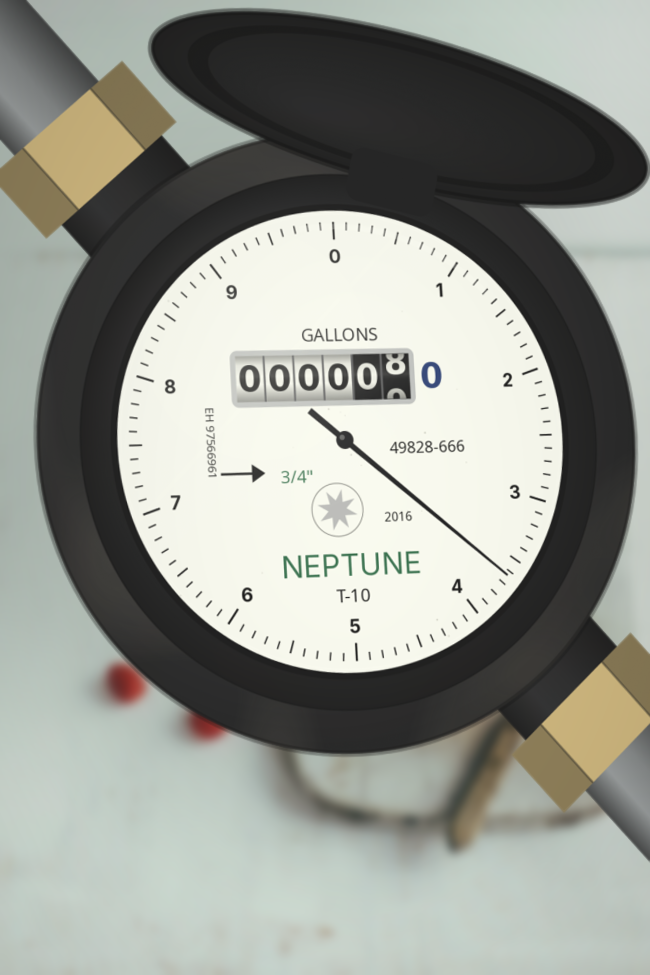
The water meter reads 83.6 gal
